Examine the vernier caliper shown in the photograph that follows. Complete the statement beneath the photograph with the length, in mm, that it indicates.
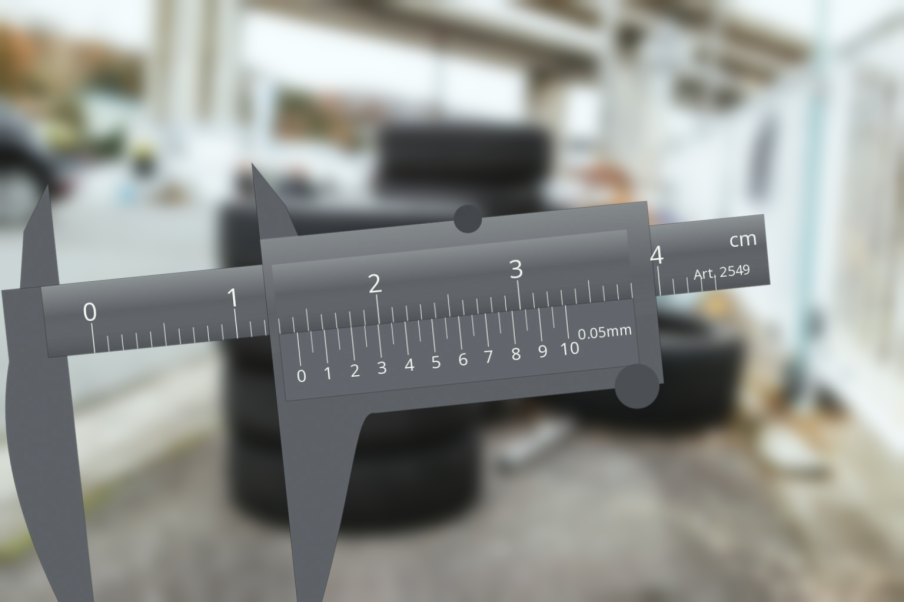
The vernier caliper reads 14.2 mm
